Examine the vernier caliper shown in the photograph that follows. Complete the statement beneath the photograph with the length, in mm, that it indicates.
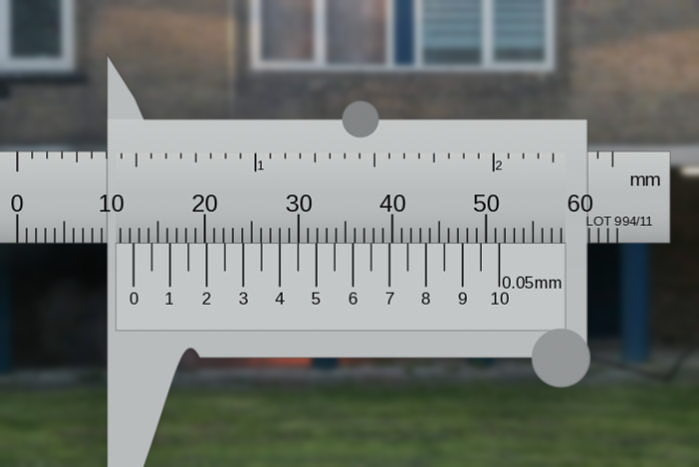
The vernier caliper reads 12.4 mm
